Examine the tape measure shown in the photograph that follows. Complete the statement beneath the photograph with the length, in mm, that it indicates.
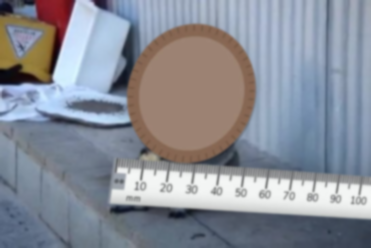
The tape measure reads 50 mm
